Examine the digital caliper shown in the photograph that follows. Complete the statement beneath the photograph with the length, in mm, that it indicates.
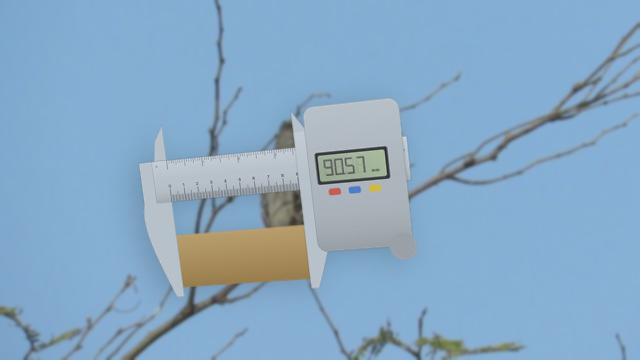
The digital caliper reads 90.57 mm
